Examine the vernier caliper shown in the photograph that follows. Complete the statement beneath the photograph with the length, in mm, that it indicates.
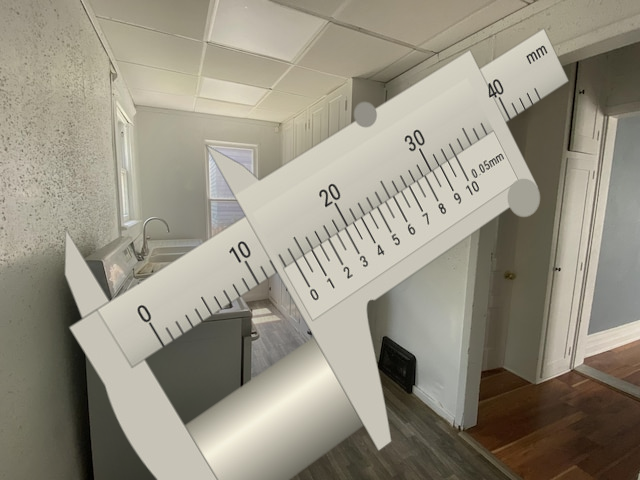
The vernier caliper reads 14.0 mm
